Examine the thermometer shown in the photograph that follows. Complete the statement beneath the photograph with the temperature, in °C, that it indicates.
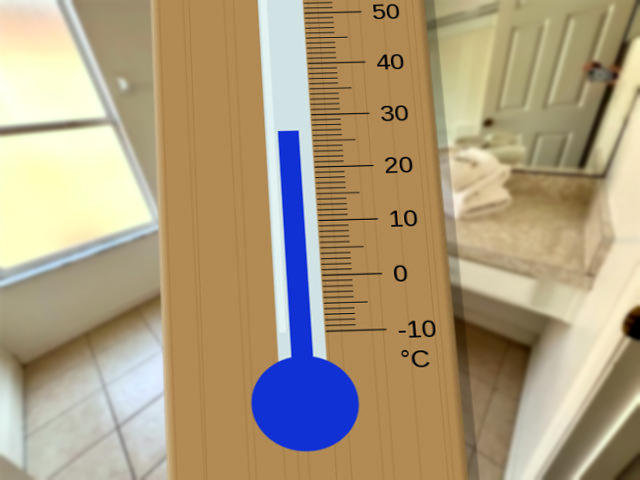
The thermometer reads 27 °C
